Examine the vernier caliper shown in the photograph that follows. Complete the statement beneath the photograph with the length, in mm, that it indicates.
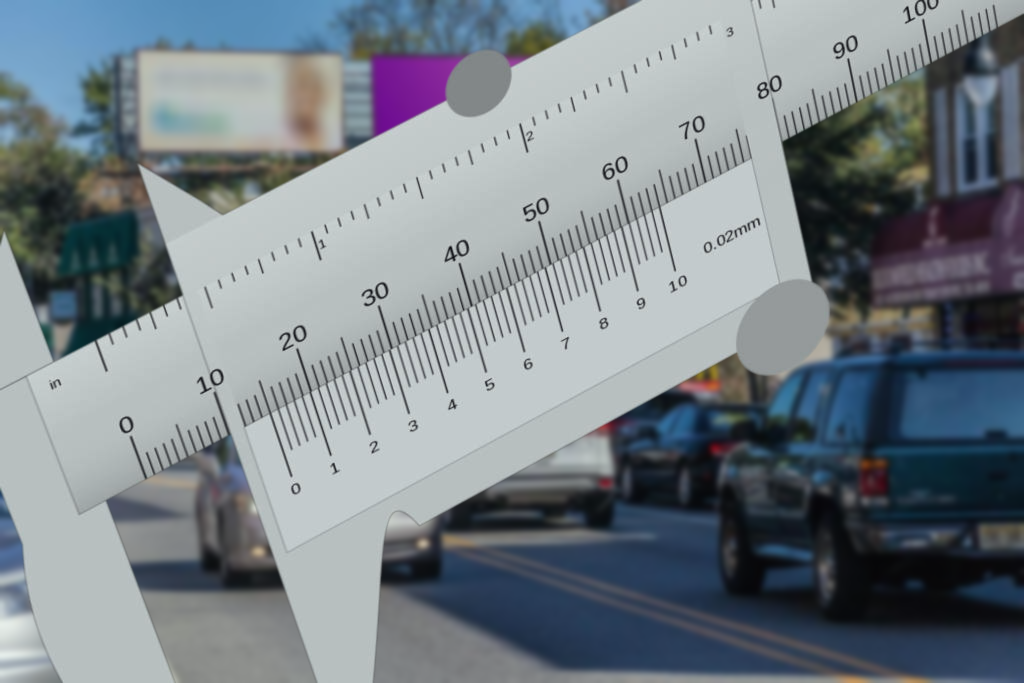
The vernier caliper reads 15.0 mm
